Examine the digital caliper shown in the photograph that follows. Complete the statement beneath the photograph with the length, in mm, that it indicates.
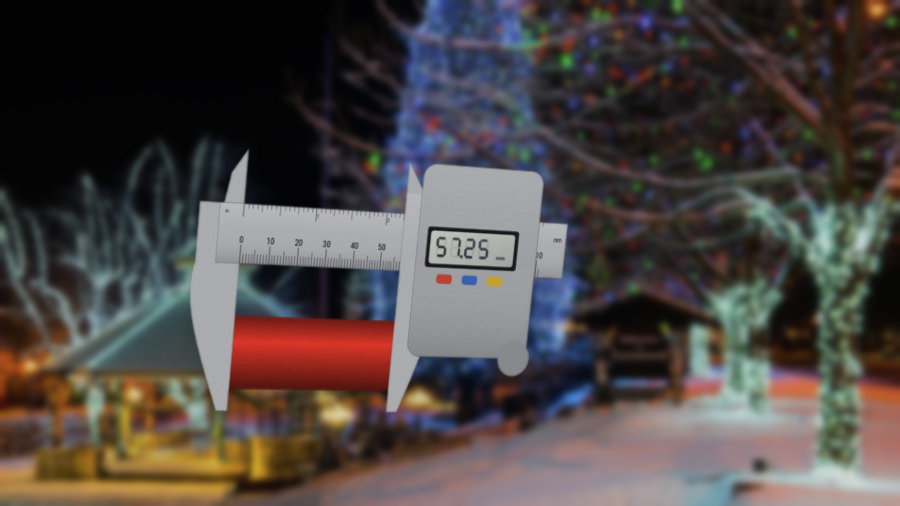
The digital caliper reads 57.25 mm
